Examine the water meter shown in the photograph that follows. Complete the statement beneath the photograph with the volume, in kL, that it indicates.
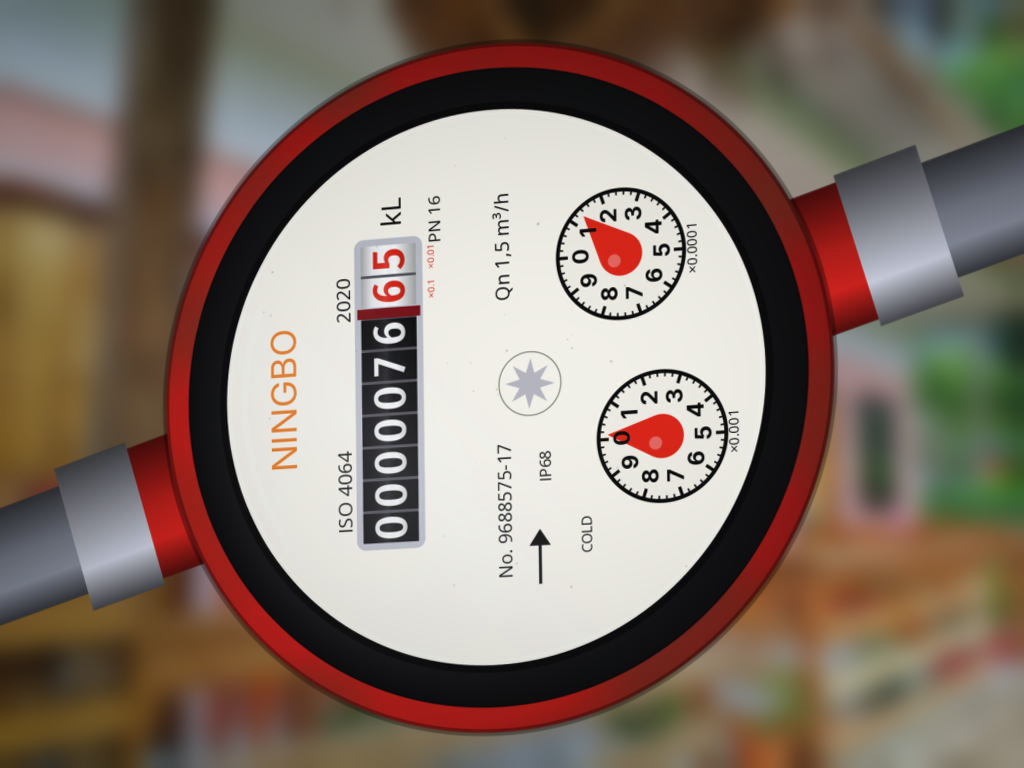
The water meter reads 76.6501 kL
